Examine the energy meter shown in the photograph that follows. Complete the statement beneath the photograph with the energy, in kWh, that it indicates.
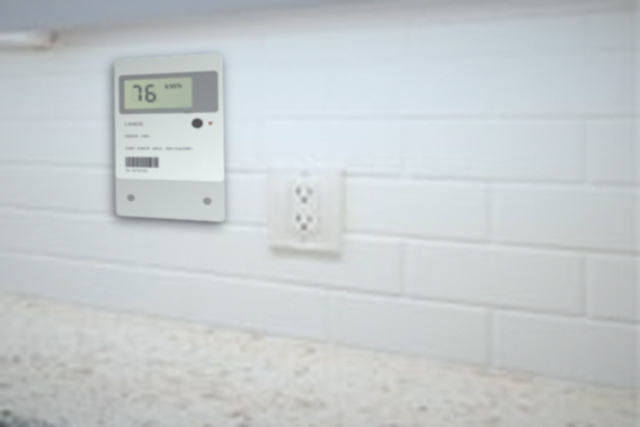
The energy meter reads 76 kWh
